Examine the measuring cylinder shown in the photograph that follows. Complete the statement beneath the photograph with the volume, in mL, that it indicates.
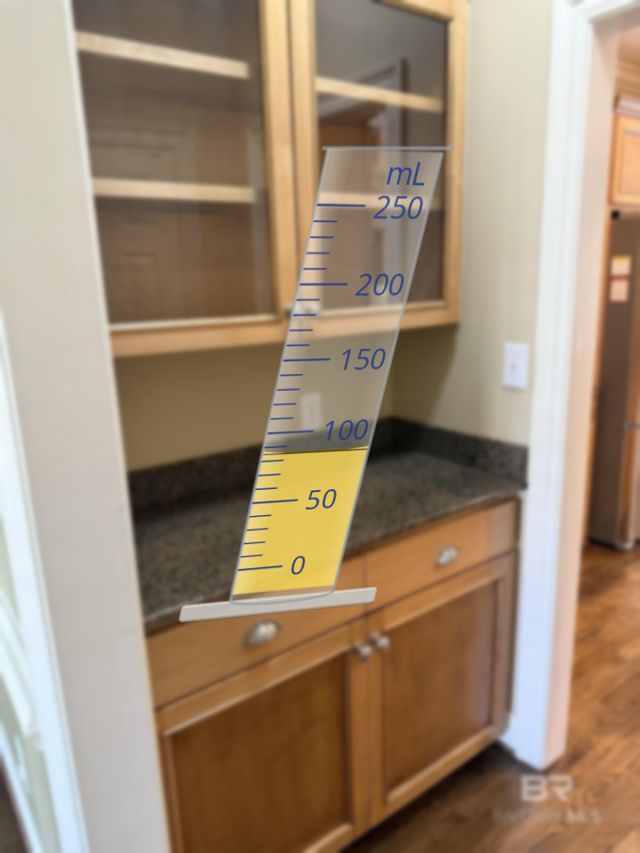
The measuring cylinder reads 85 mL
